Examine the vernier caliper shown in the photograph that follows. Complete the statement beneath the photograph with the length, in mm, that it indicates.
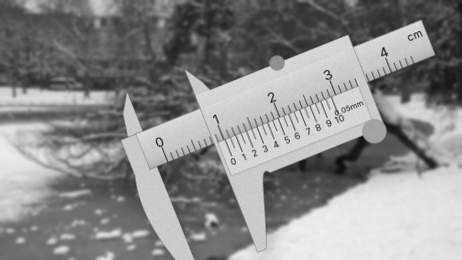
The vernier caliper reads 10.2 mm
